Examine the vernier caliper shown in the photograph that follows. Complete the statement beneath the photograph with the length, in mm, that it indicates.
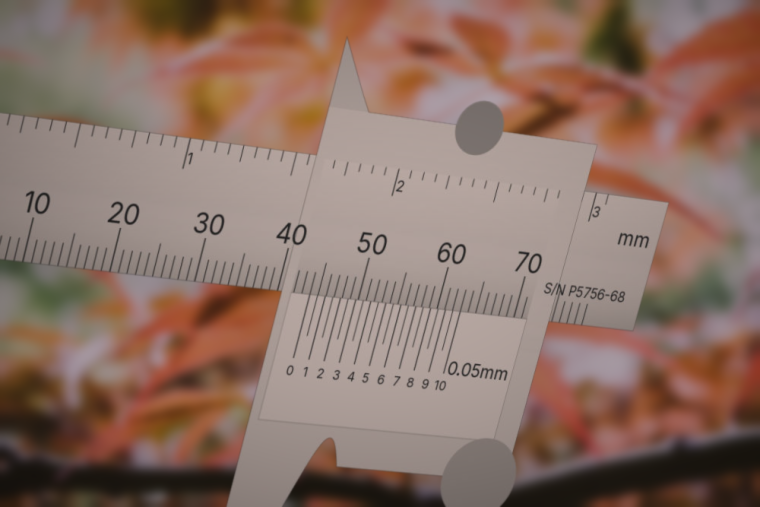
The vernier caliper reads 44.0 mm
